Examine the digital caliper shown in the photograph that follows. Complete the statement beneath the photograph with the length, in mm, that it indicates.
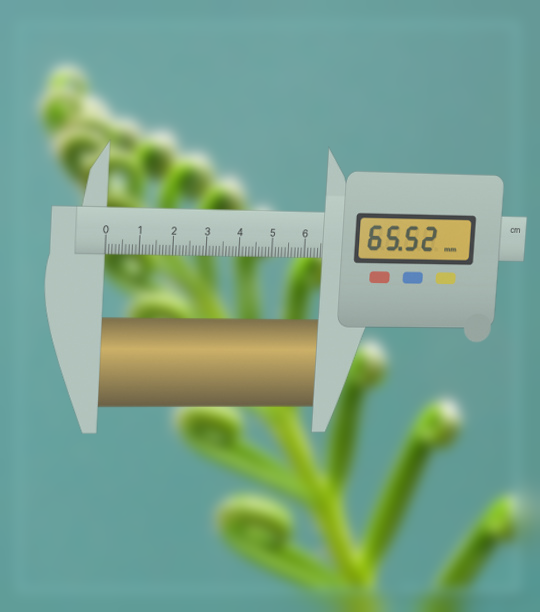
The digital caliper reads 65.52 mm
